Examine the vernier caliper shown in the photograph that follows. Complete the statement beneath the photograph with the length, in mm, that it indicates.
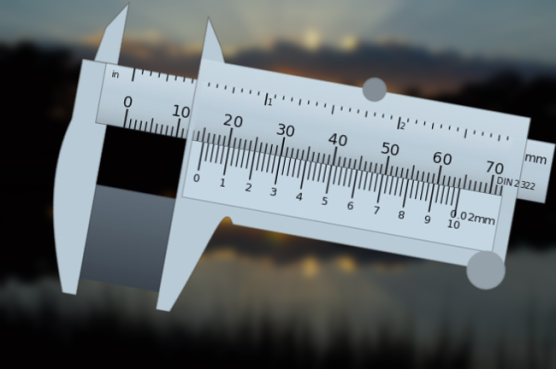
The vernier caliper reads 15.2 mm
